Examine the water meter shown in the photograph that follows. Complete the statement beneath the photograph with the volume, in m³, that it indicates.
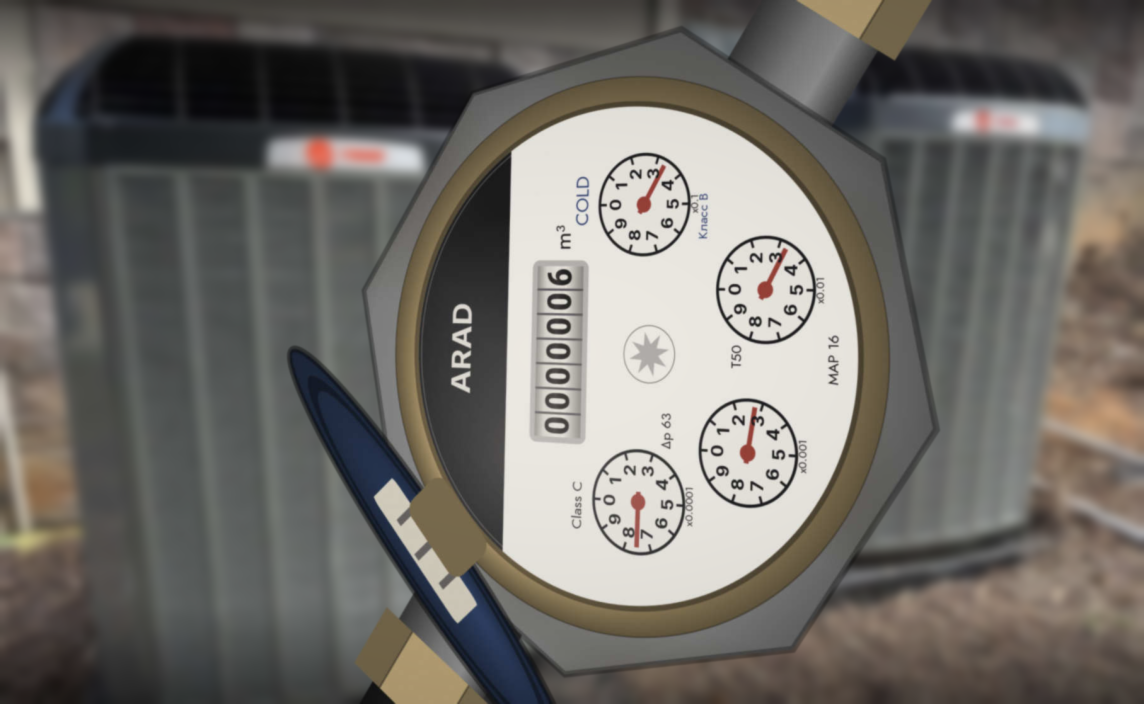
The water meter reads 6.3327 m³
